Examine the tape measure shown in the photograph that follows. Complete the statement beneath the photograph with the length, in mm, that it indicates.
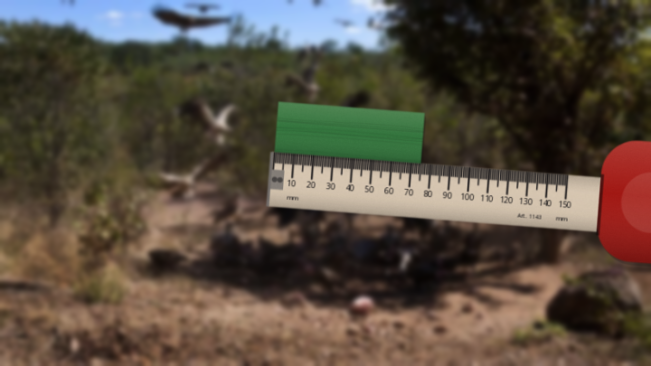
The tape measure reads 75 mm
